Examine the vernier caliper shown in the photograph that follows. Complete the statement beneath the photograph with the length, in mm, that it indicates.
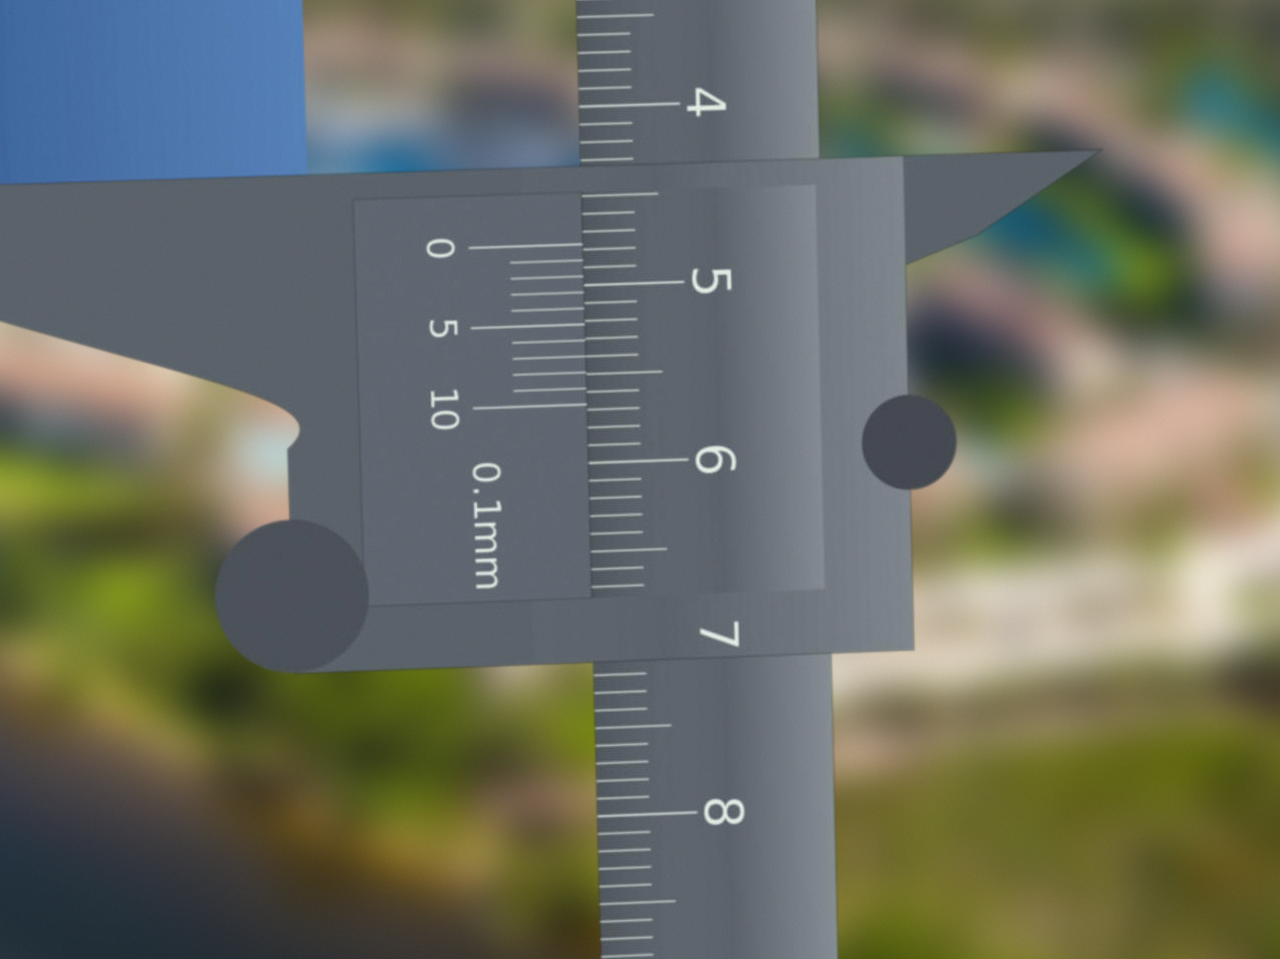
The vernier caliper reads 47.7 mm
